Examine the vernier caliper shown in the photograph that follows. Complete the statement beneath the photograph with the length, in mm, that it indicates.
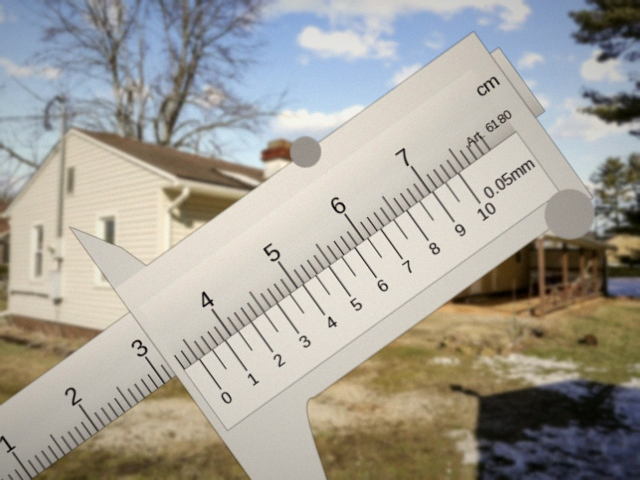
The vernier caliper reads 35.2 mm
